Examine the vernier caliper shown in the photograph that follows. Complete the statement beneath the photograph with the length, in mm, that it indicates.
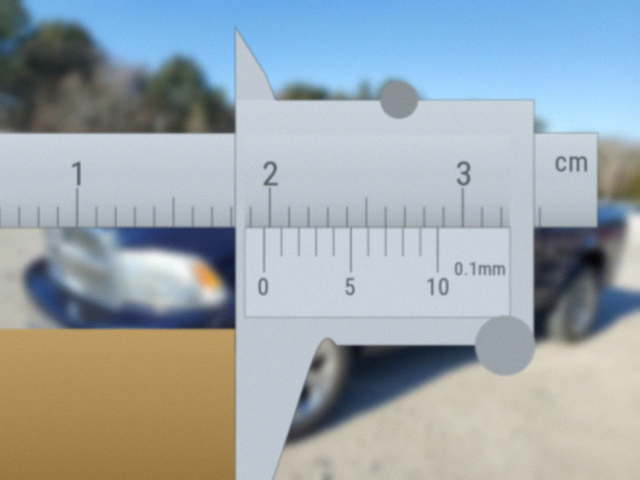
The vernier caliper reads 19.7 mm
